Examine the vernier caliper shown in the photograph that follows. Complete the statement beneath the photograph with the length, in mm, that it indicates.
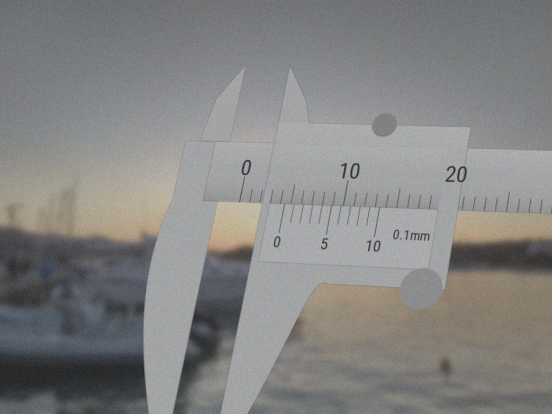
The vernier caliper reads 4.4 mm
